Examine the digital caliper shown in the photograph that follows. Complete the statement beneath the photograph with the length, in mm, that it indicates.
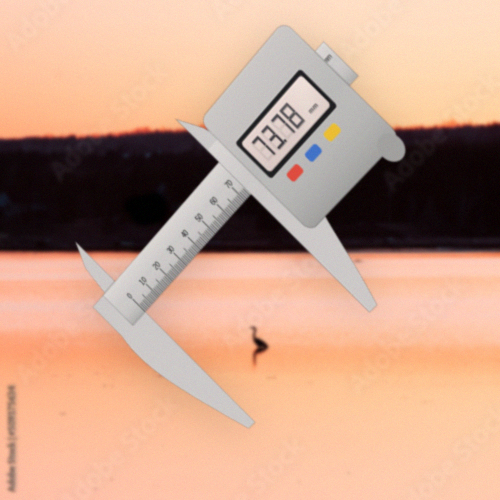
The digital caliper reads 73.78 mm
